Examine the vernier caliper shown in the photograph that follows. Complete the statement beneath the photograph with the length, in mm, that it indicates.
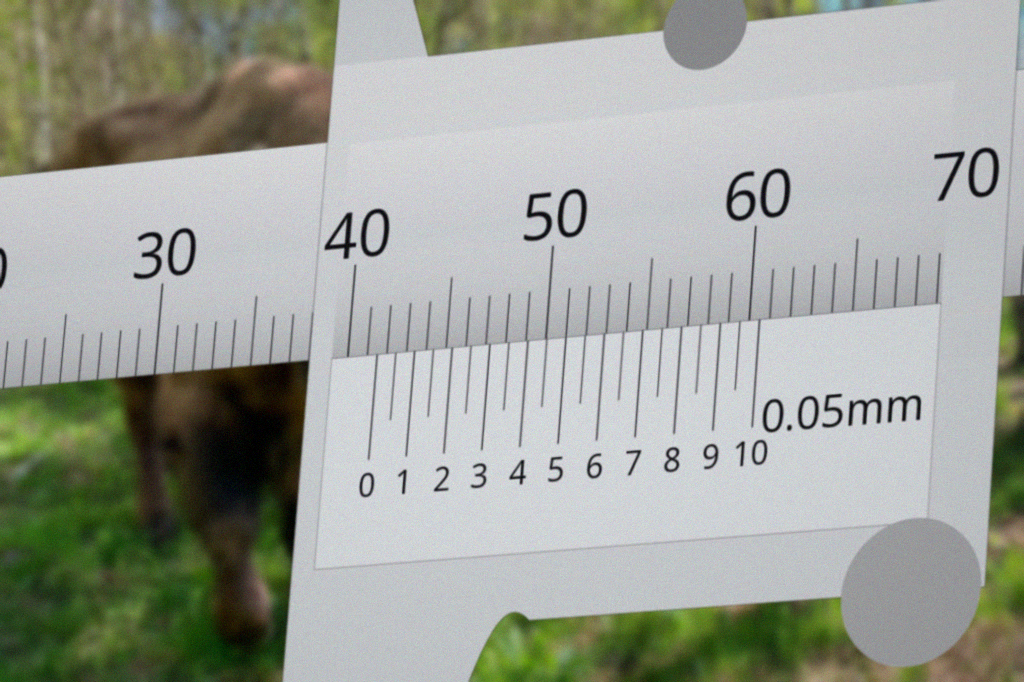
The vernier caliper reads 41.5 mm
